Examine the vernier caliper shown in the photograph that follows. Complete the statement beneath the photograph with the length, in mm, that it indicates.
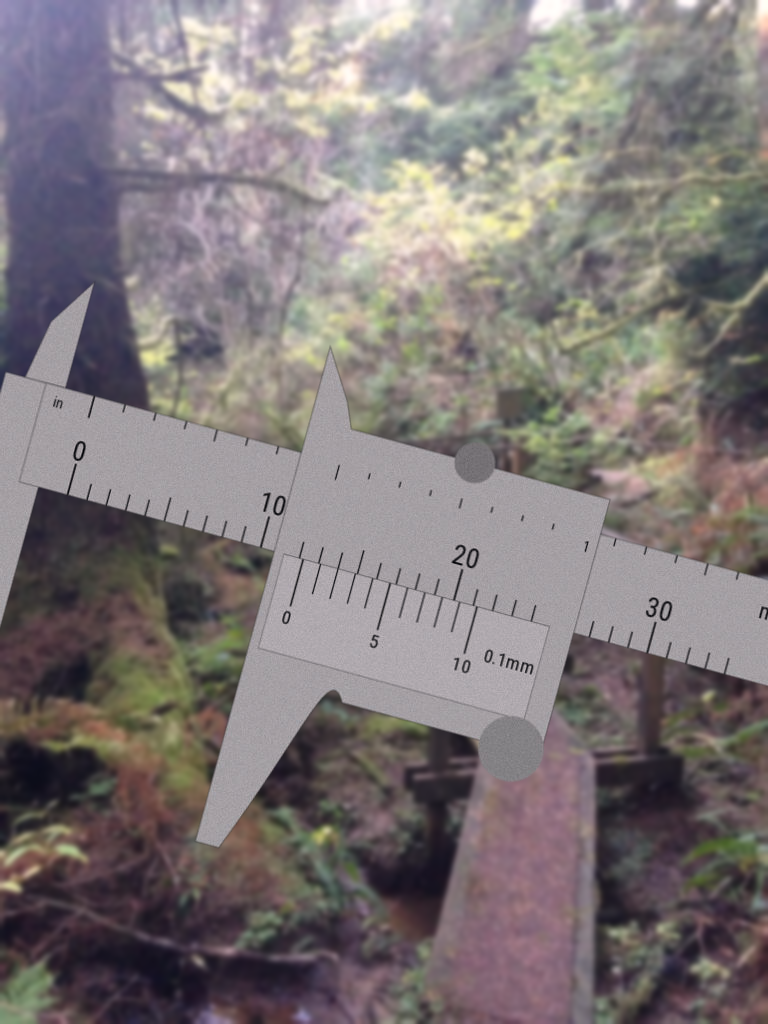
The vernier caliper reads 12.2 mm
